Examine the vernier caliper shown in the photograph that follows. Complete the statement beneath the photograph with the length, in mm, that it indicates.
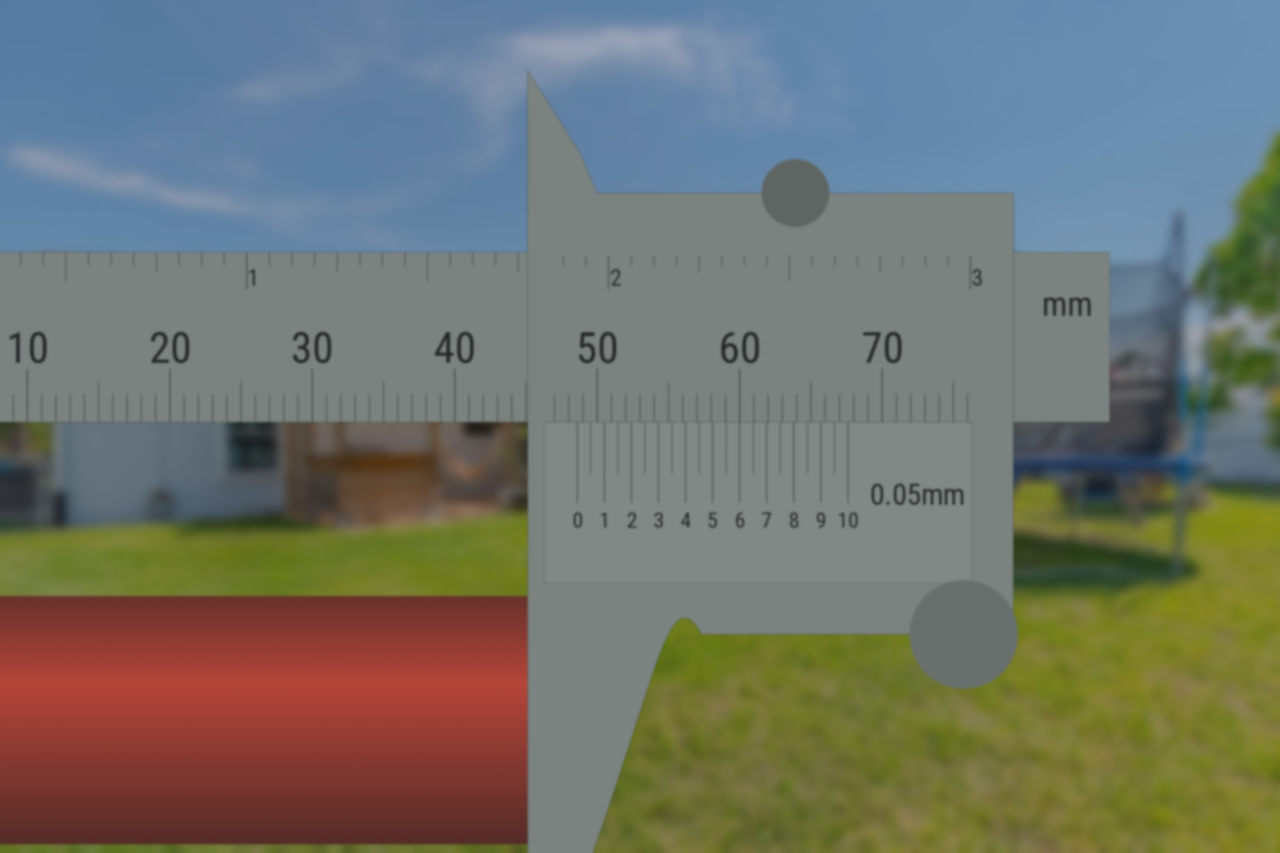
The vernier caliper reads 48.6 mm
